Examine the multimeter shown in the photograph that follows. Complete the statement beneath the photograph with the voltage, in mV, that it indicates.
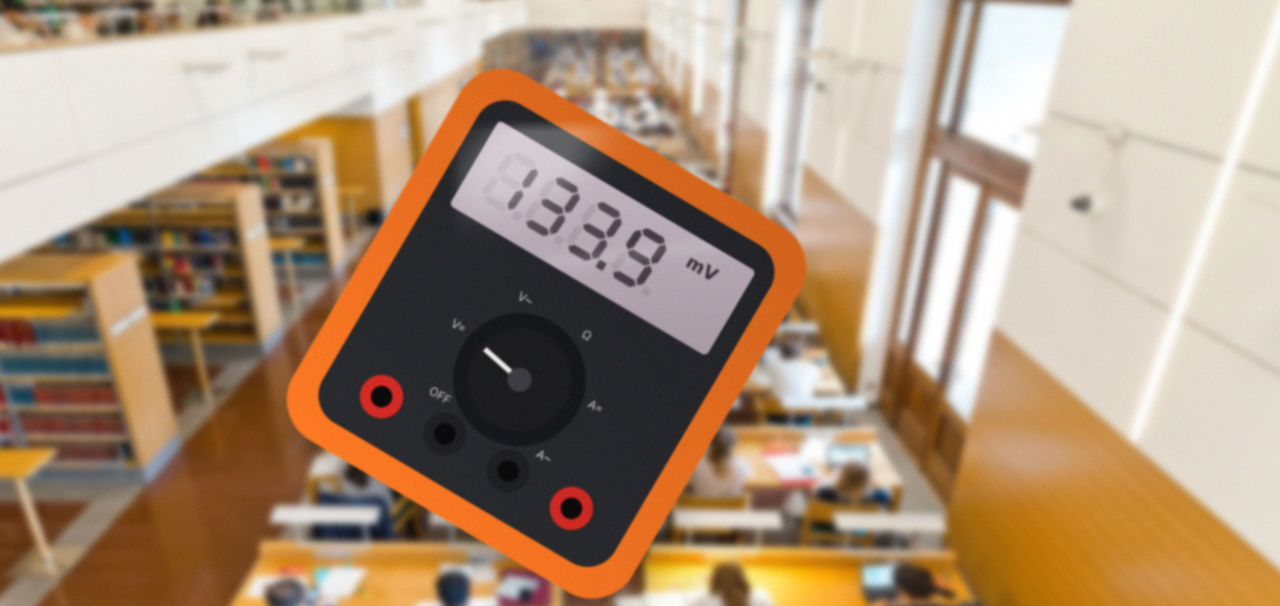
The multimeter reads 133.9 mV
